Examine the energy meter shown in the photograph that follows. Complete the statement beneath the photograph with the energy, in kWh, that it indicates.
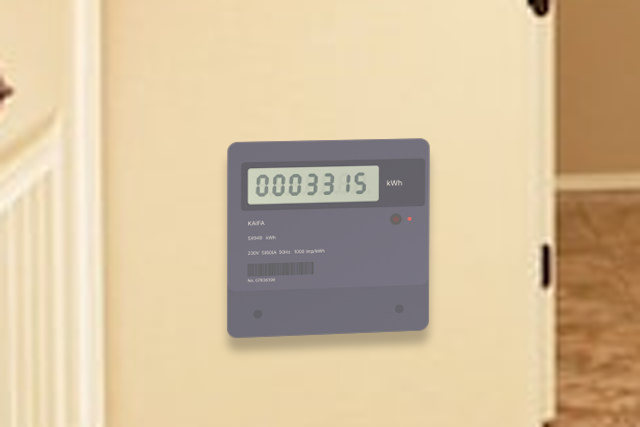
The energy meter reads 3315 kWh
